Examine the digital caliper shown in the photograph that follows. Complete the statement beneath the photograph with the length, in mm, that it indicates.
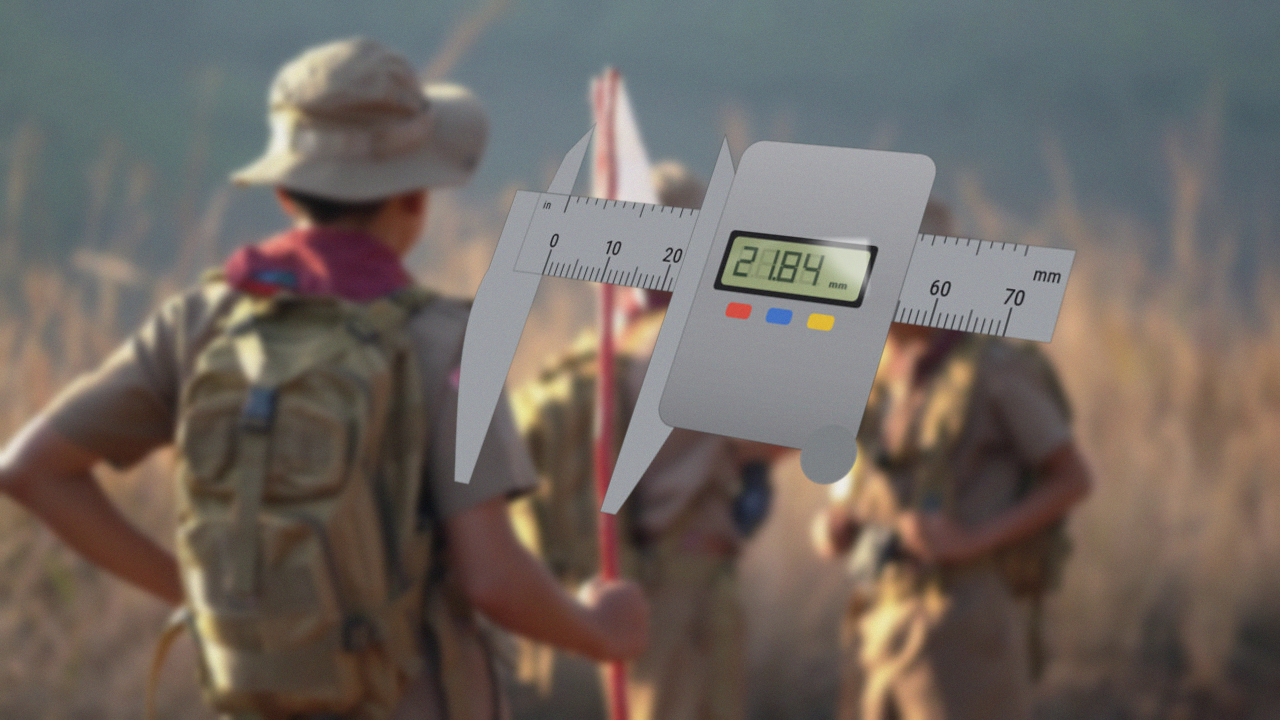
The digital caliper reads 21.84 mm
